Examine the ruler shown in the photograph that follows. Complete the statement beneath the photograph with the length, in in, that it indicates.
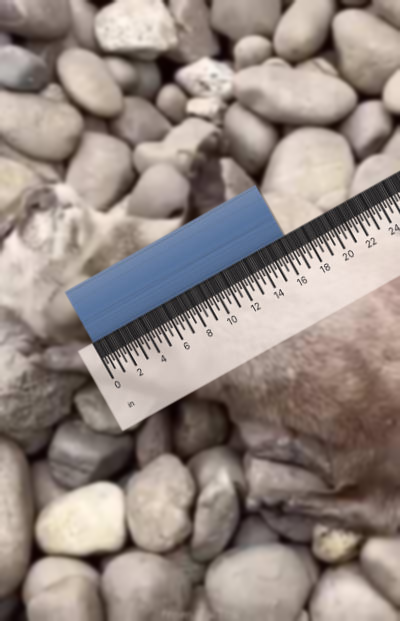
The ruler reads 16.5 in
